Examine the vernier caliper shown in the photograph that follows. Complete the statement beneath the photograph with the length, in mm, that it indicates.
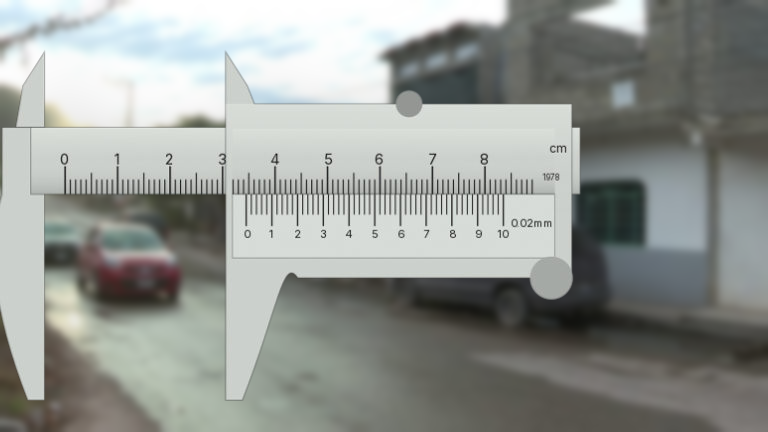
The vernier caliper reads 34.5 mm
